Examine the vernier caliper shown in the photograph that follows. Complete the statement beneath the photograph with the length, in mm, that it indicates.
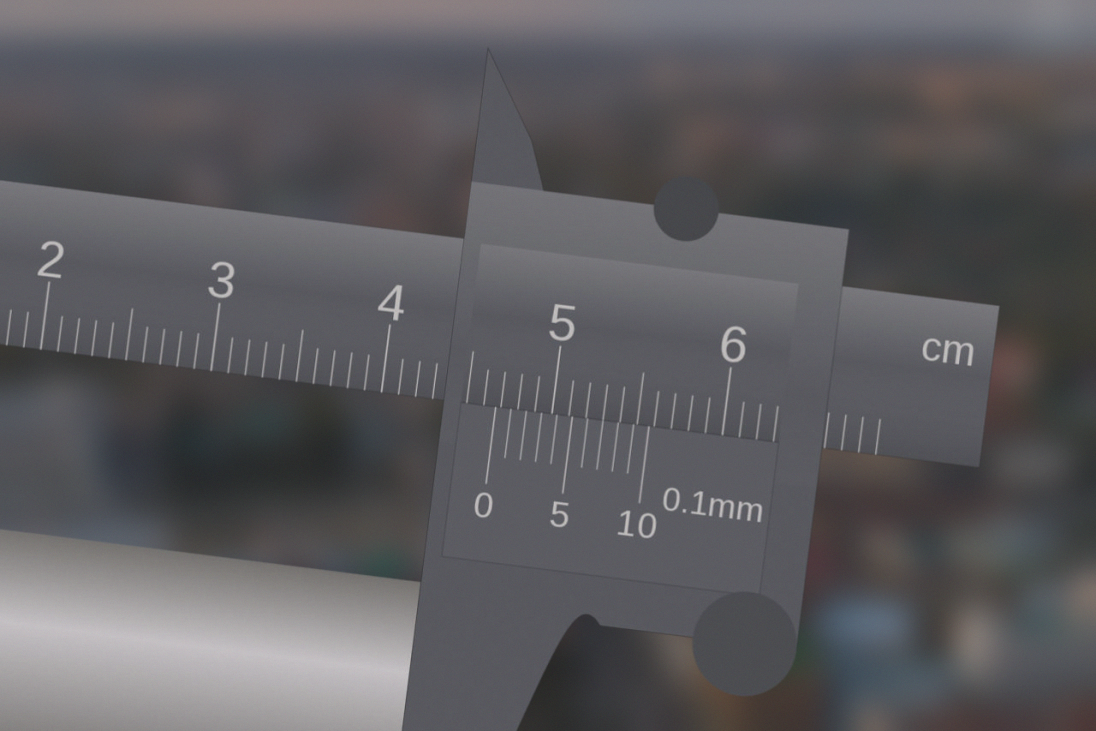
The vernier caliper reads 46.7 mm
